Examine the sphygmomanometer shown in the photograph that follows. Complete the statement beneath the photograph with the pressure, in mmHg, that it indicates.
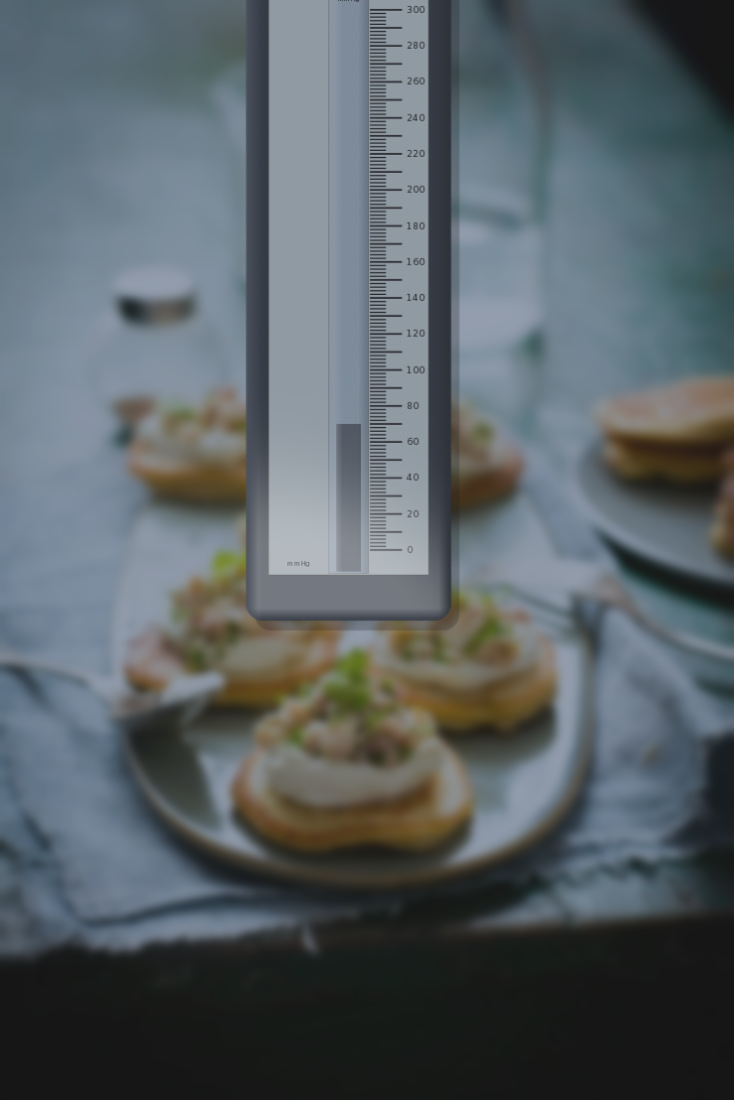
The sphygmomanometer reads 70 mmHg
